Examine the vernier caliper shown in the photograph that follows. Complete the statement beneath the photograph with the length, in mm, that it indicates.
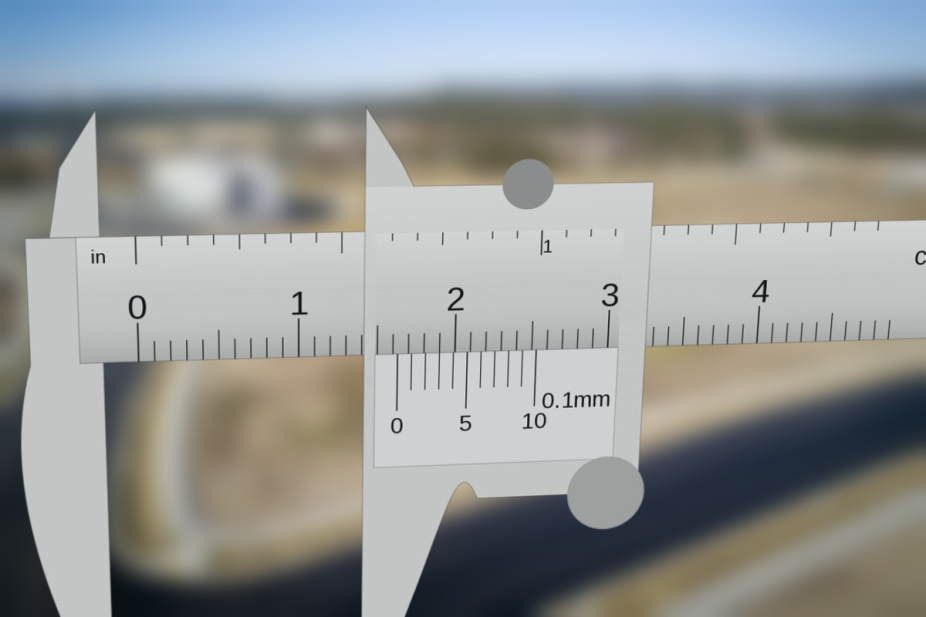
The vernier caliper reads 16.3 mm
